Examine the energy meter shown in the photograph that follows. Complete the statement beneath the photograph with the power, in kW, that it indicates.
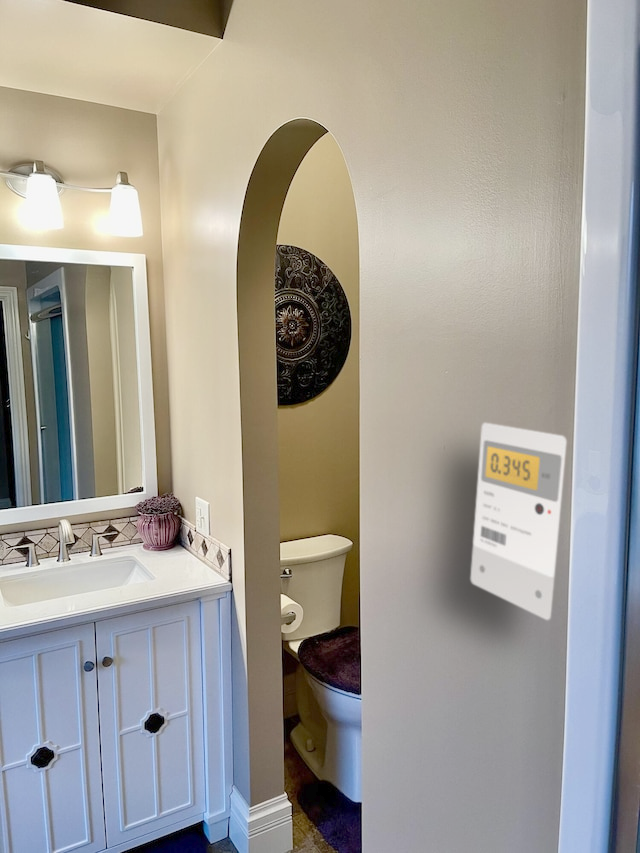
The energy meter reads 0.345 kW
